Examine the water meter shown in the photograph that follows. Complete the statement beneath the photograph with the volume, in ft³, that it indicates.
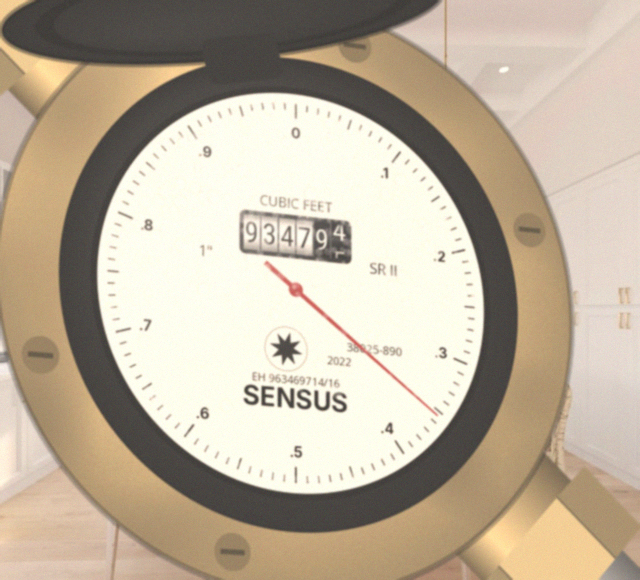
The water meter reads 934794.35 ft³
